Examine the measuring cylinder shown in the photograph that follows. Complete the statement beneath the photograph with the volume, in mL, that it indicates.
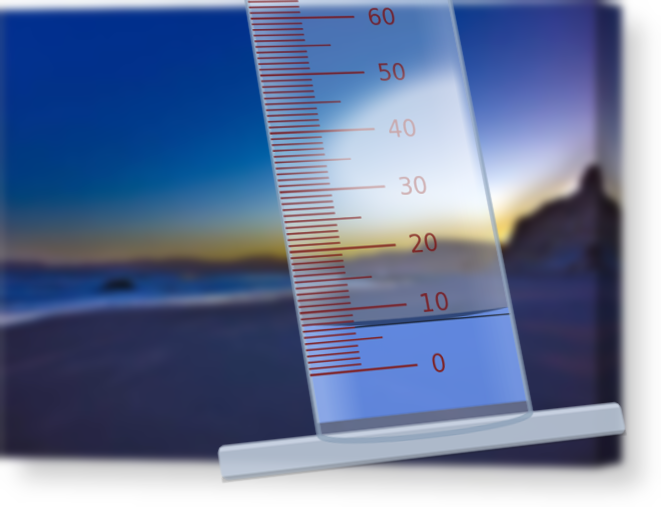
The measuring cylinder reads 7 mL
